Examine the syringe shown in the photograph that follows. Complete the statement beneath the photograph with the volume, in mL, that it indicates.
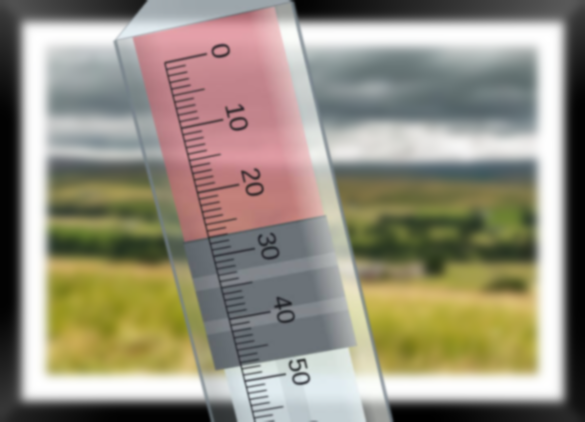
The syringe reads 27 mL
